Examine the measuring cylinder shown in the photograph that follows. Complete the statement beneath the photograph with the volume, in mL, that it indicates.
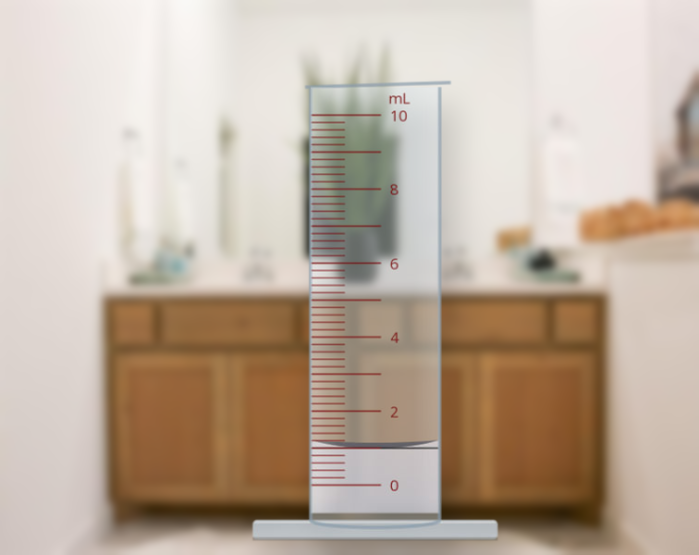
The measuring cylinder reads 1 mL
